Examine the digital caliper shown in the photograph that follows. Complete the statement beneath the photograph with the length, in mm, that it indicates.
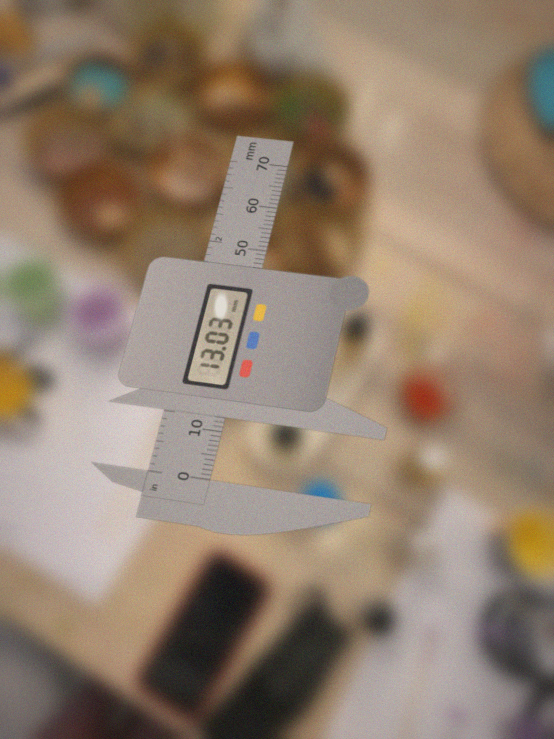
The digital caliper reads 13.03 mm
